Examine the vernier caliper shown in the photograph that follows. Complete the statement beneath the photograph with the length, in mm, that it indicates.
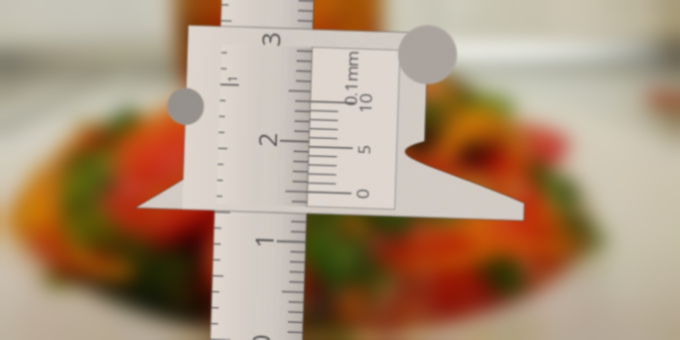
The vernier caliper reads 15.0 mm
